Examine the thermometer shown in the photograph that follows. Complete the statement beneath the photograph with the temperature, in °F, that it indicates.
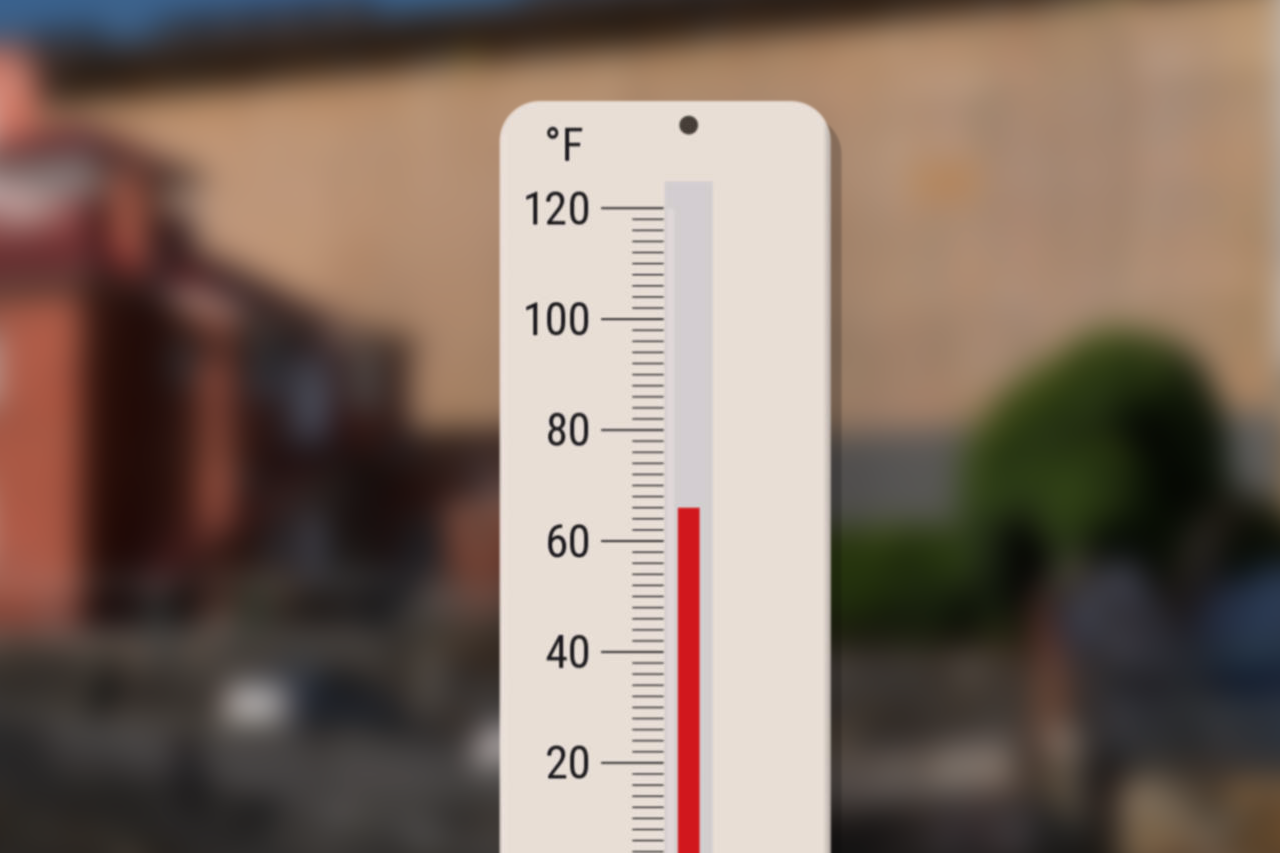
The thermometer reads 66 °F
